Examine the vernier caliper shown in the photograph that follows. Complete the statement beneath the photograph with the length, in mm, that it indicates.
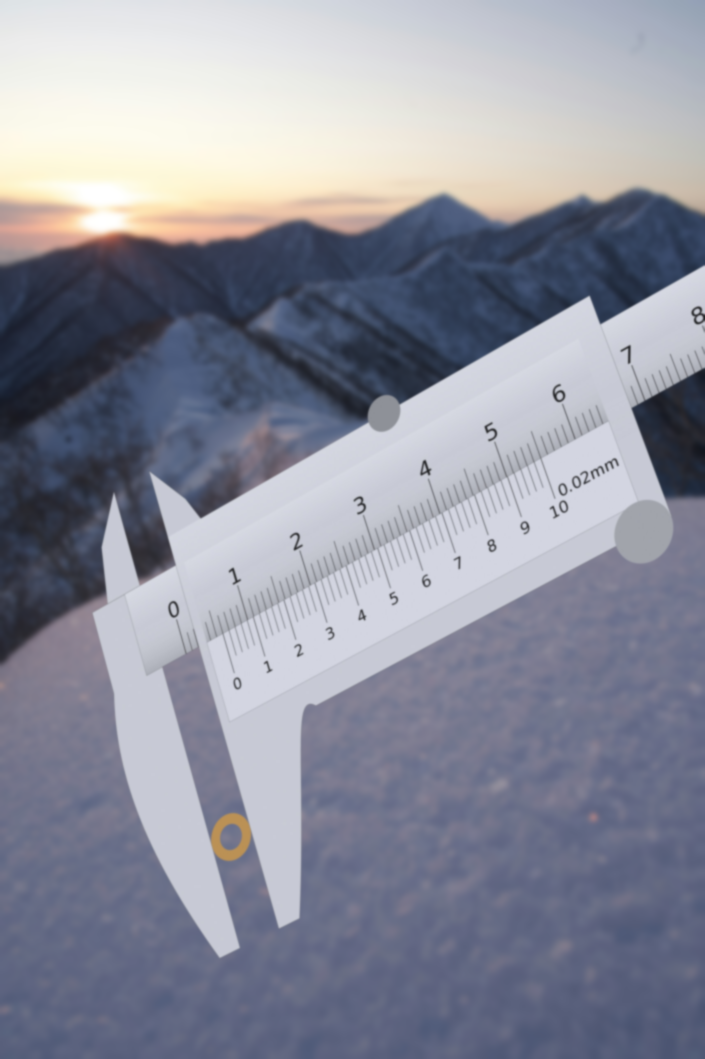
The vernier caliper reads 6.0 mm
